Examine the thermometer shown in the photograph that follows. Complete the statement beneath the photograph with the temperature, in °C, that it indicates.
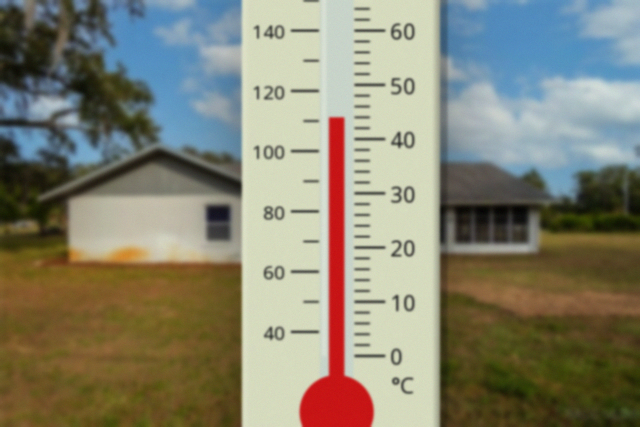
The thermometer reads 44 °C
